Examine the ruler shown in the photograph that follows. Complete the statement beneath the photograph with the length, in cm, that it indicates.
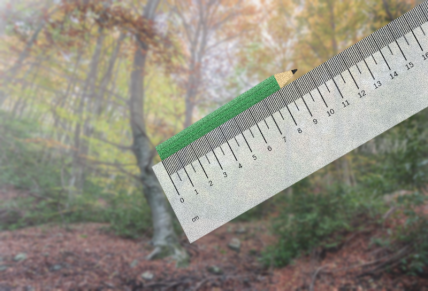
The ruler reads 9.5 cm
